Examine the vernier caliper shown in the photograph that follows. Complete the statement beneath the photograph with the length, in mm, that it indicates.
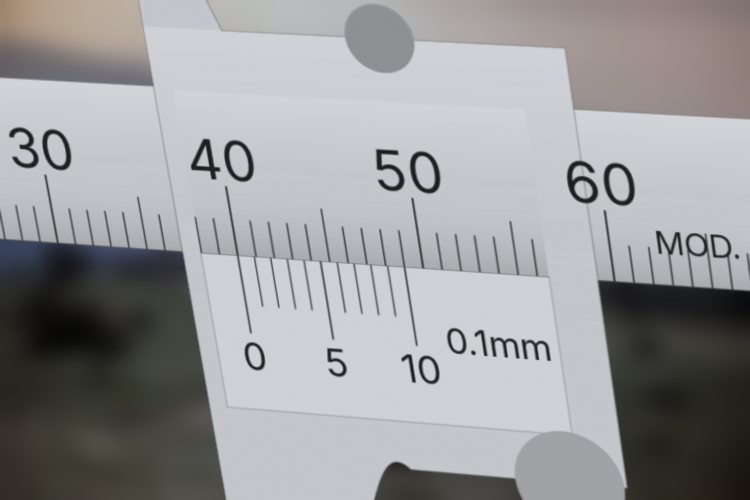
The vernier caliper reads 40.0 mm
